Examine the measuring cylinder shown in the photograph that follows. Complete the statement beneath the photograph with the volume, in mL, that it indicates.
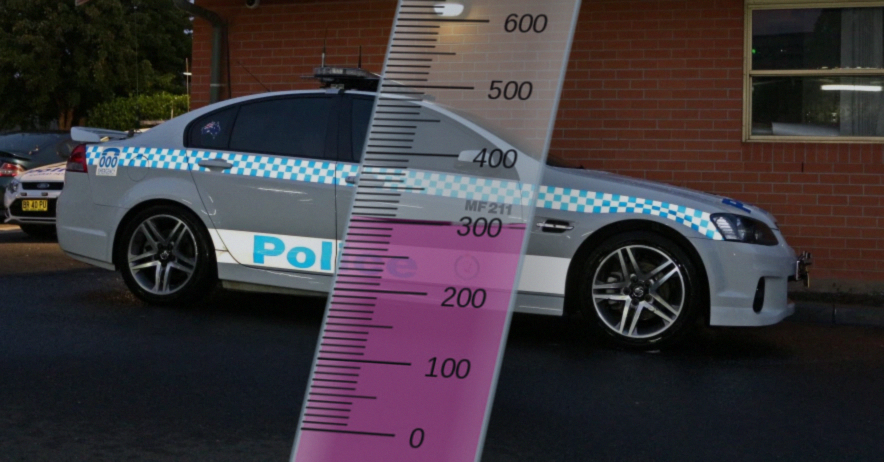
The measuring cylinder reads 300 mL
